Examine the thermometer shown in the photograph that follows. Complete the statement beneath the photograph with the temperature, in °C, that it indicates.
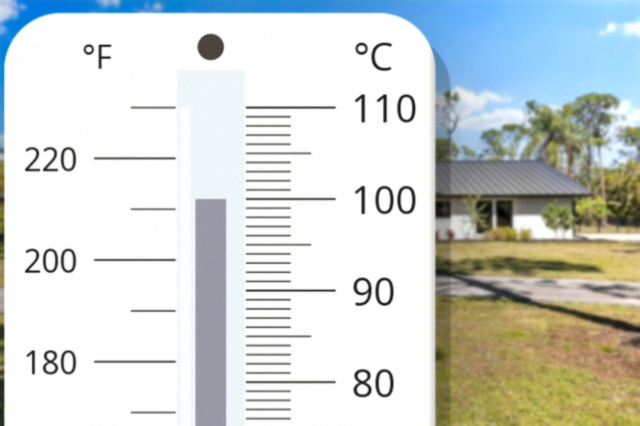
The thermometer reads 100 °C
